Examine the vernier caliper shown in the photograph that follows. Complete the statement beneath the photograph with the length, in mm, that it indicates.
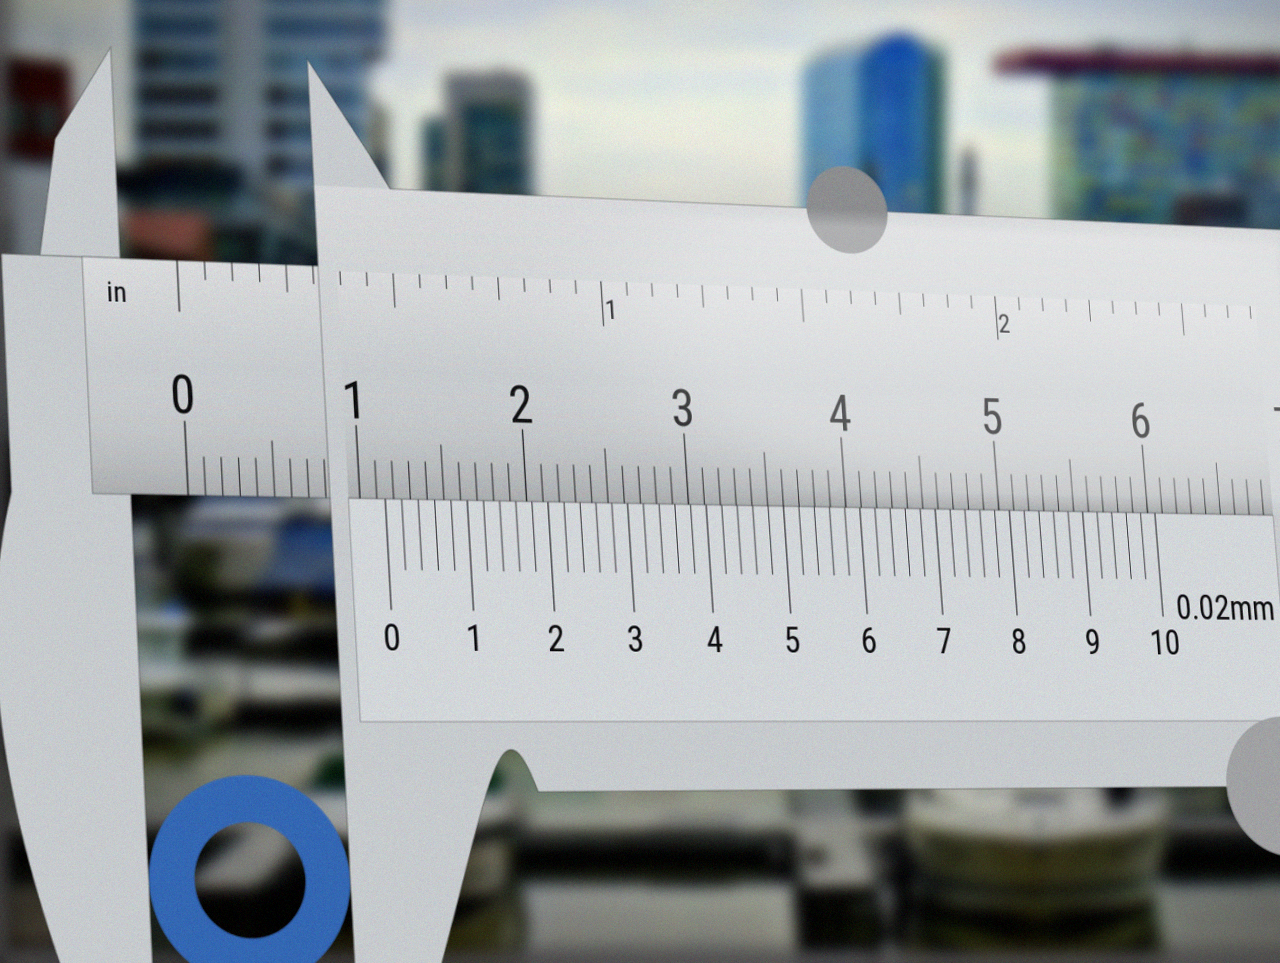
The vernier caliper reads 11.5 mm
